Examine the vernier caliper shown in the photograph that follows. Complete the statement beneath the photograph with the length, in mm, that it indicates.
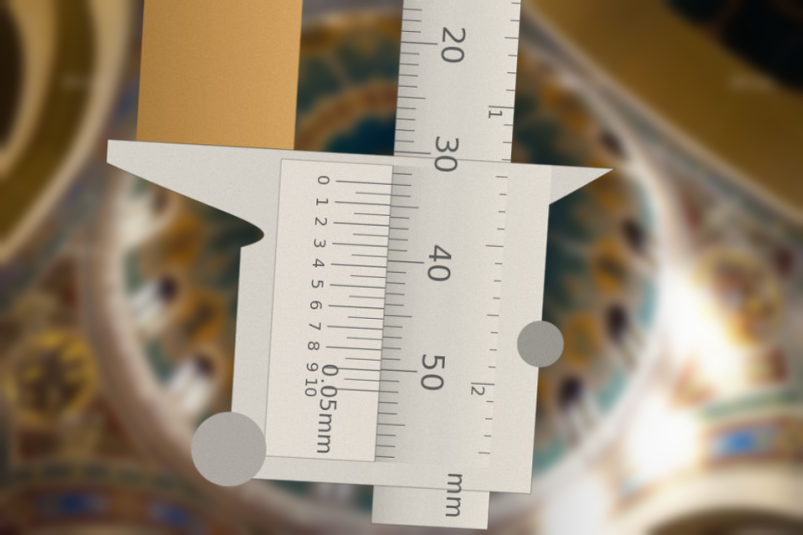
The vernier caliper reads 33.0 mm
